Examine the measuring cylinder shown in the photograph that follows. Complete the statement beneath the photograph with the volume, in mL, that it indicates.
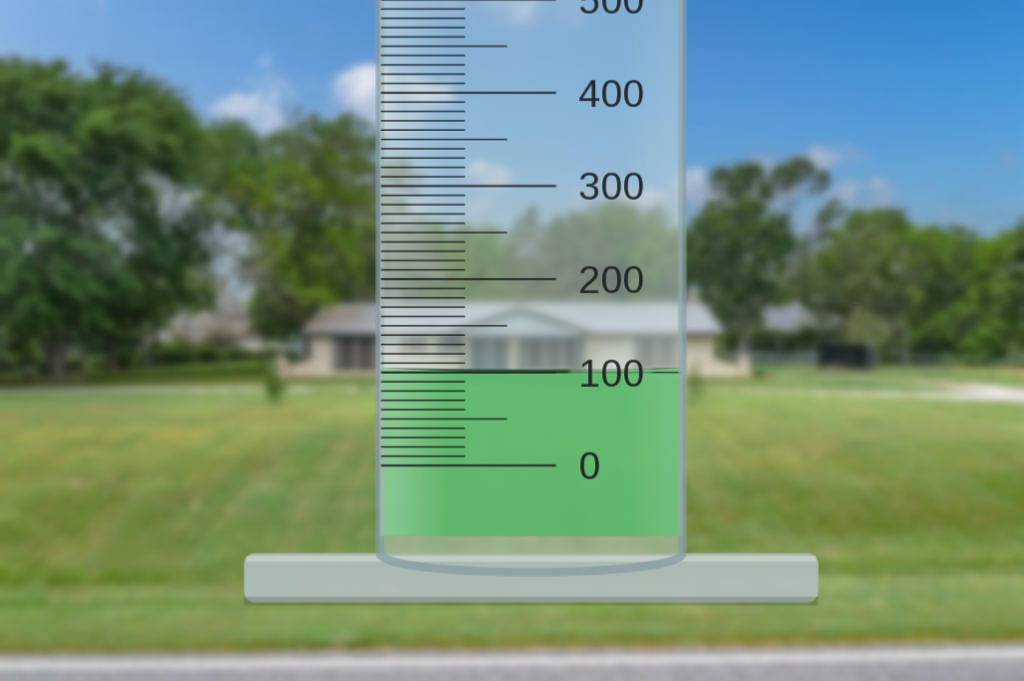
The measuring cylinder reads 100 mL
